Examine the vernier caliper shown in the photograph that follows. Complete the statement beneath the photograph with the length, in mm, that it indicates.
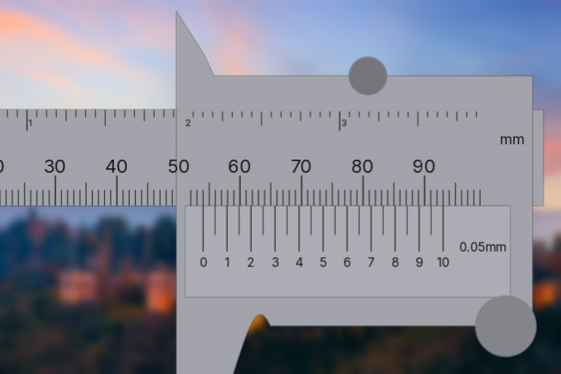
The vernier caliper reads 54.0 mm
